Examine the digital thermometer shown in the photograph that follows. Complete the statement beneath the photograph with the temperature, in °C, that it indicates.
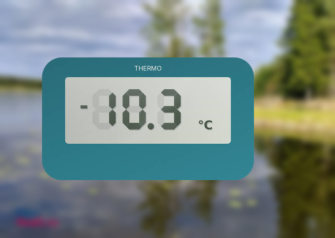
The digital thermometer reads -10.3 °C
